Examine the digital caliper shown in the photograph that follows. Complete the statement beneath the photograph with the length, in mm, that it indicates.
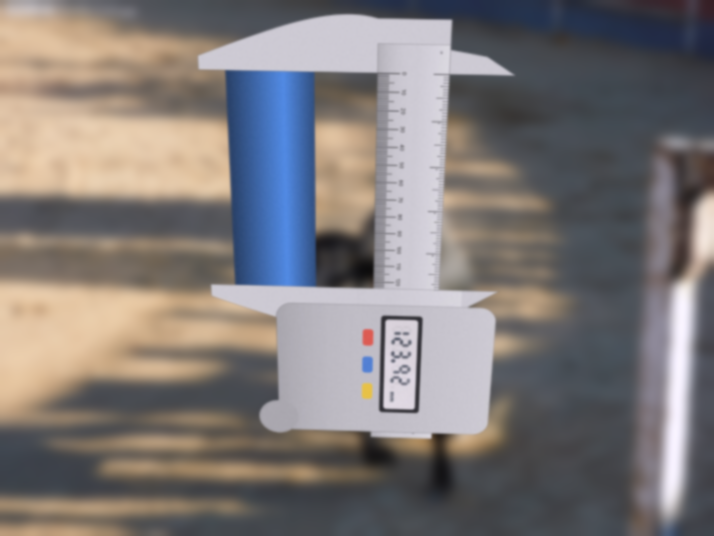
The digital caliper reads 123.92 mm
